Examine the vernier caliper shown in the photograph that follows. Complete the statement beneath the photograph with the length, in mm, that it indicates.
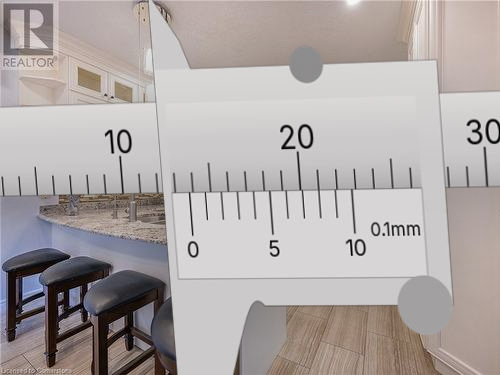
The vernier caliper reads 13.8 mm
